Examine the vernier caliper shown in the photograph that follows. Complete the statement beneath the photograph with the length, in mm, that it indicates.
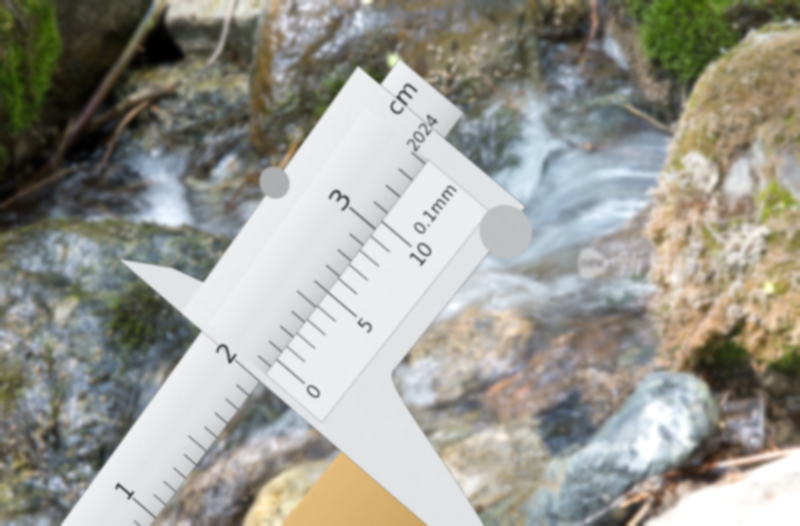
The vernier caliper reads 21.5 mm
